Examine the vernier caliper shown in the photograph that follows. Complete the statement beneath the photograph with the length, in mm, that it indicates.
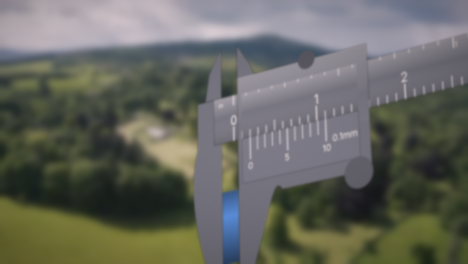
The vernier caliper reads 2.0 mm
